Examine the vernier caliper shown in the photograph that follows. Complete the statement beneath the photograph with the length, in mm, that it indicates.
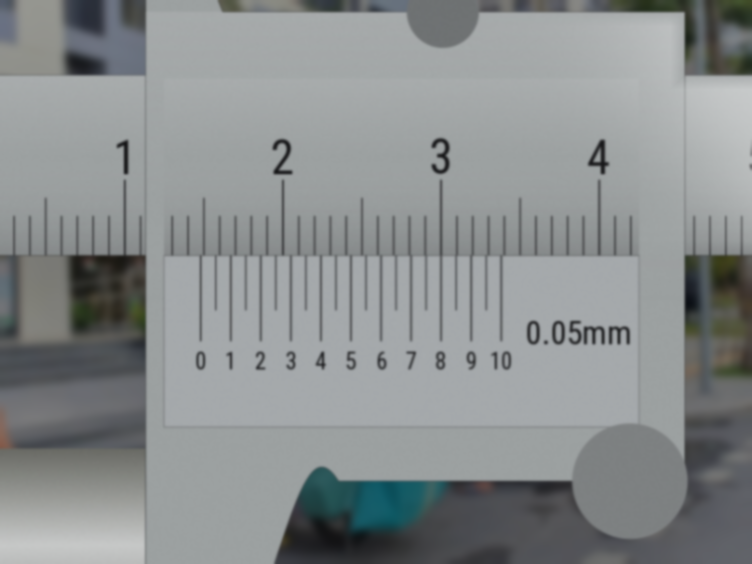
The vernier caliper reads 14.8 mm
